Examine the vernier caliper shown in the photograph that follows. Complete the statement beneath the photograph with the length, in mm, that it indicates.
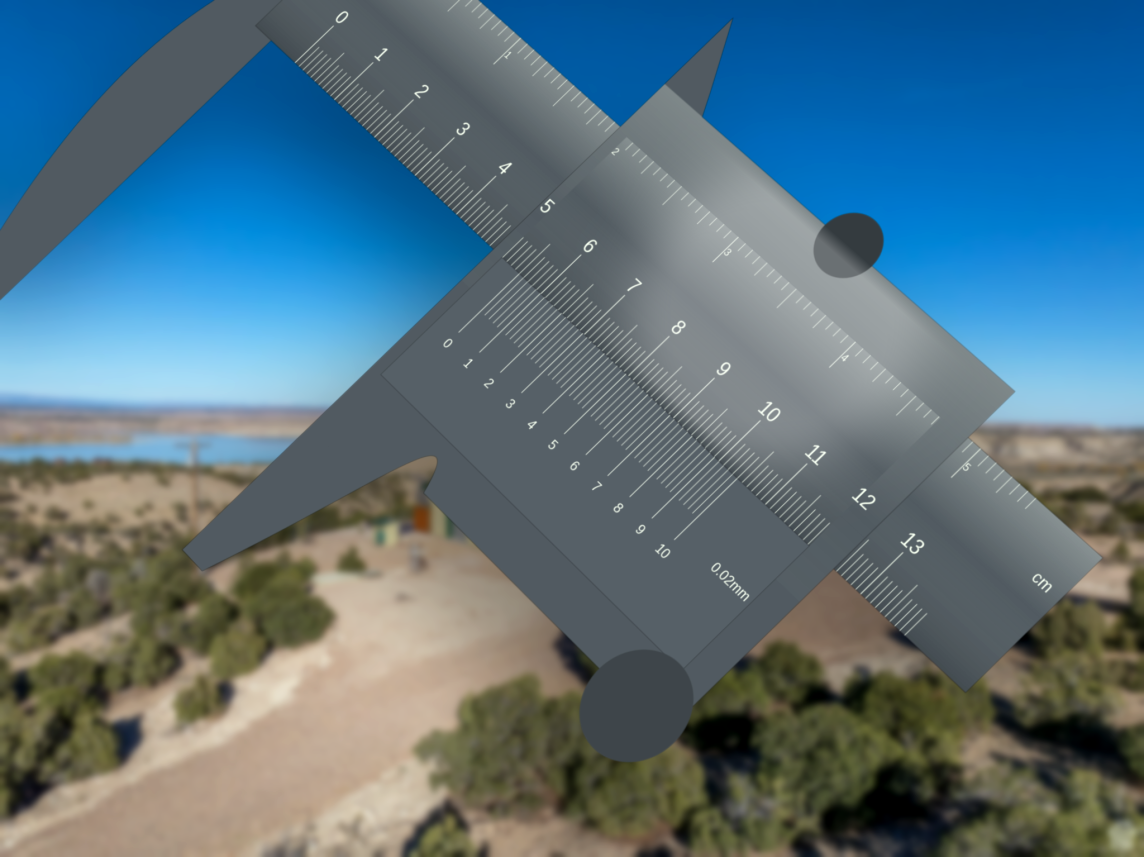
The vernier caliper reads 55.0 mm
